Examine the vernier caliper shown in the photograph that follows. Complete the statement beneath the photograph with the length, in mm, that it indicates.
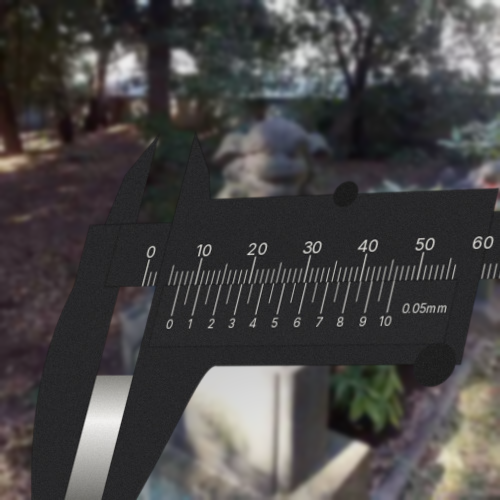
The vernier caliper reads 7.0 mm
